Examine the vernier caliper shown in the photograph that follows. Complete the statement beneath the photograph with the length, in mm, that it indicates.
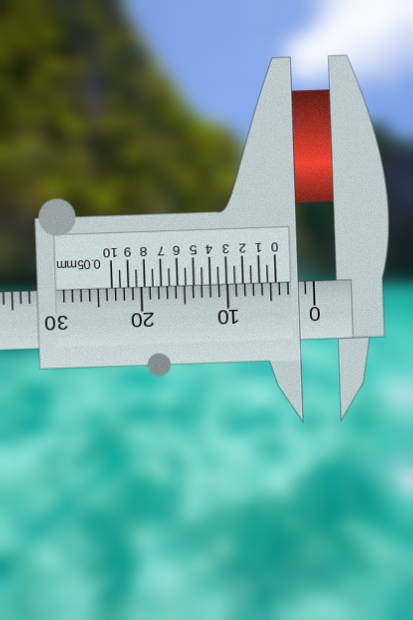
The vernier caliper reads 4.4 mm
